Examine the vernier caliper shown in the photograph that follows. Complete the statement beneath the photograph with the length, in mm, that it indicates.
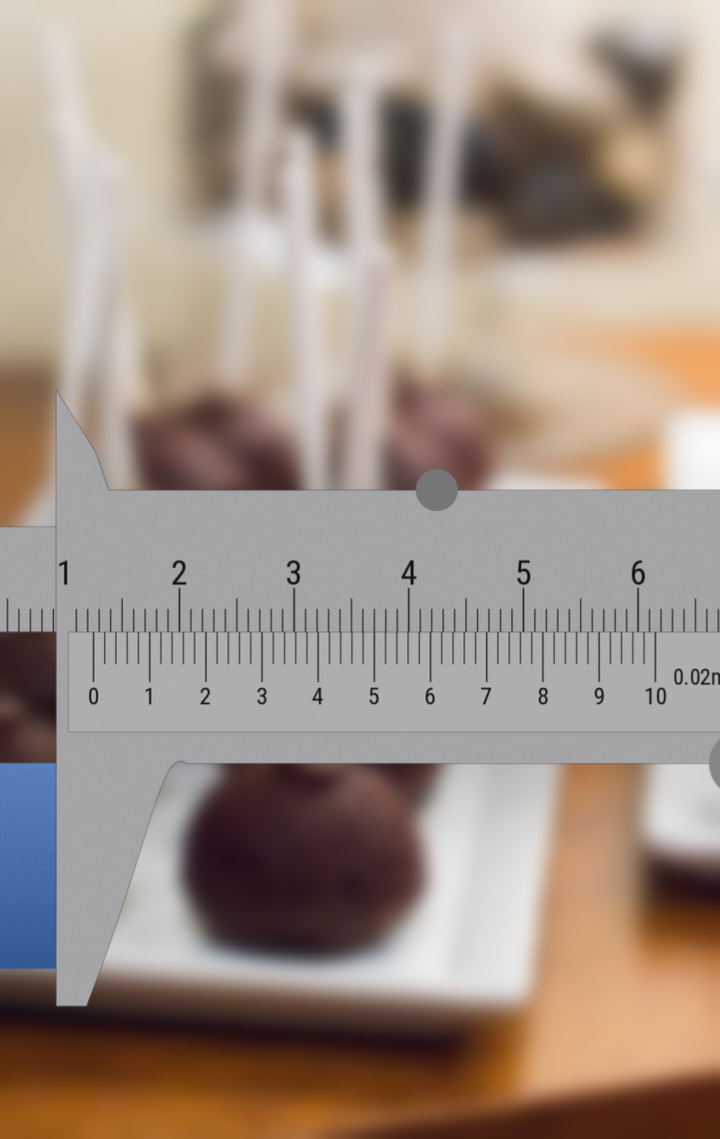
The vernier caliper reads 12.5 mm
